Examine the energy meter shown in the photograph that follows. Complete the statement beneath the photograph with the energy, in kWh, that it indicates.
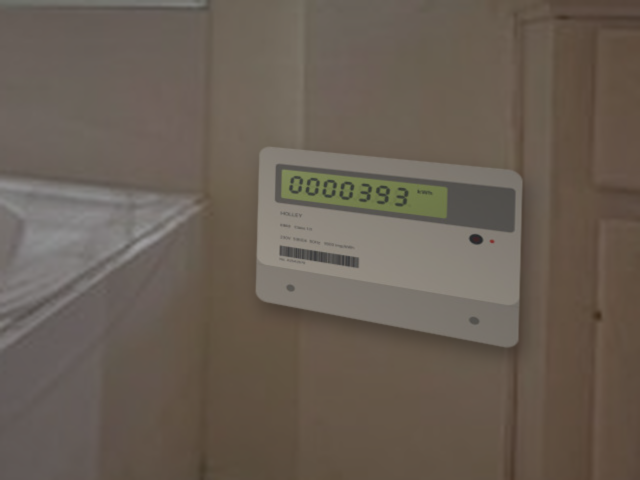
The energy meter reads 393 kWh
